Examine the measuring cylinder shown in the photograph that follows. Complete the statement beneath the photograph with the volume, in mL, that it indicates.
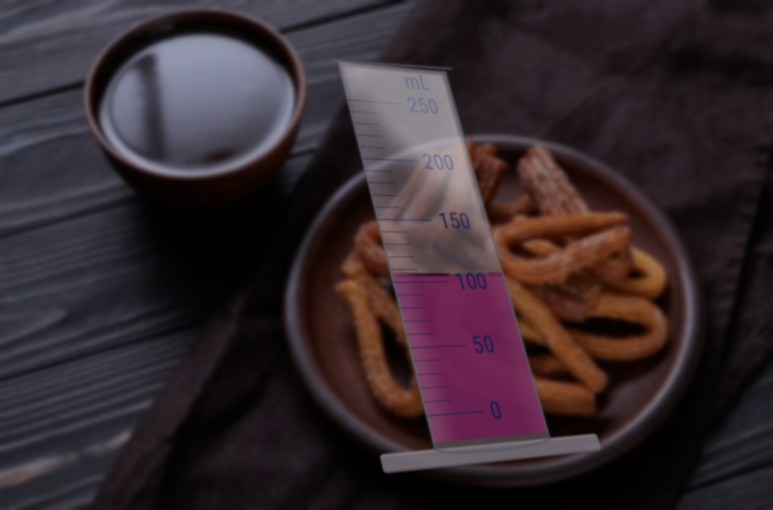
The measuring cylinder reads 105 mL
